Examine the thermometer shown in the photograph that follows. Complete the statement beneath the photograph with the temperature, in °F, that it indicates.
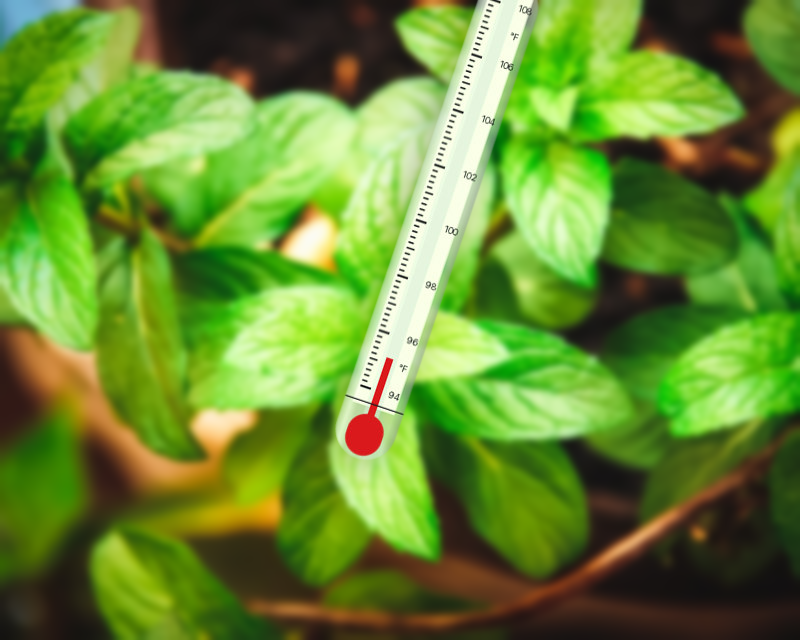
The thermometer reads 95.2 °F
